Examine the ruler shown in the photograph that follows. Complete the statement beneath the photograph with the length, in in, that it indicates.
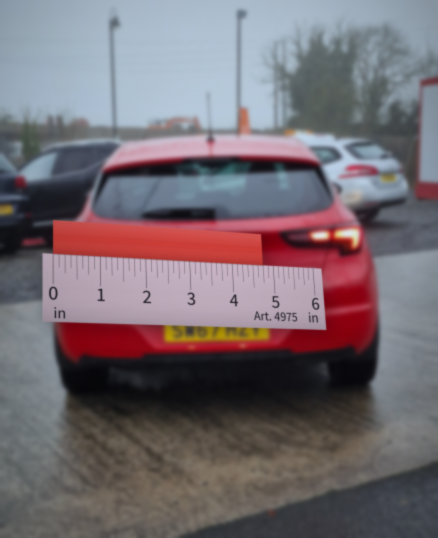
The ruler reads 4.75 in
